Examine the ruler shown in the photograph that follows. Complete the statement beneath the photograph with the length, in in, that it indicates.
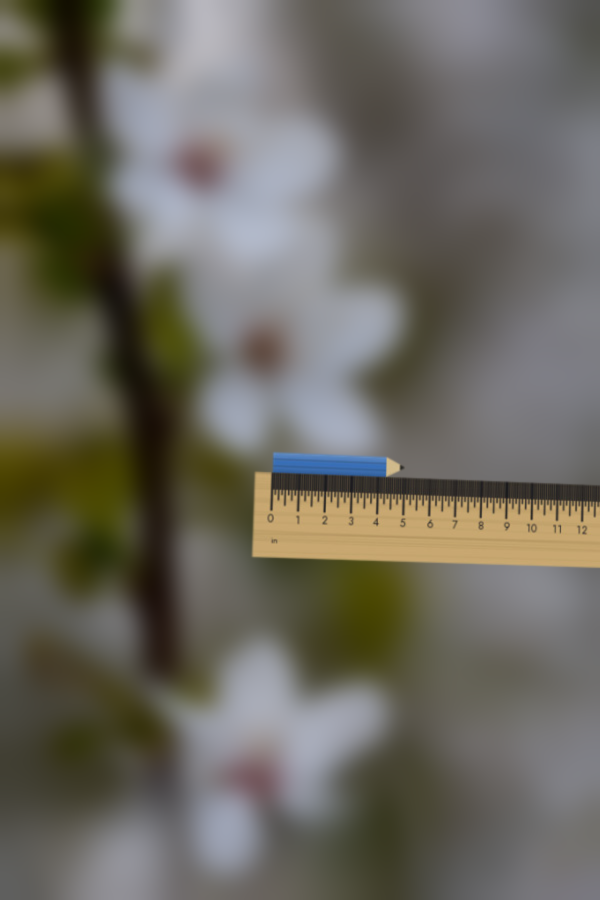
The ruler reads 5 in
